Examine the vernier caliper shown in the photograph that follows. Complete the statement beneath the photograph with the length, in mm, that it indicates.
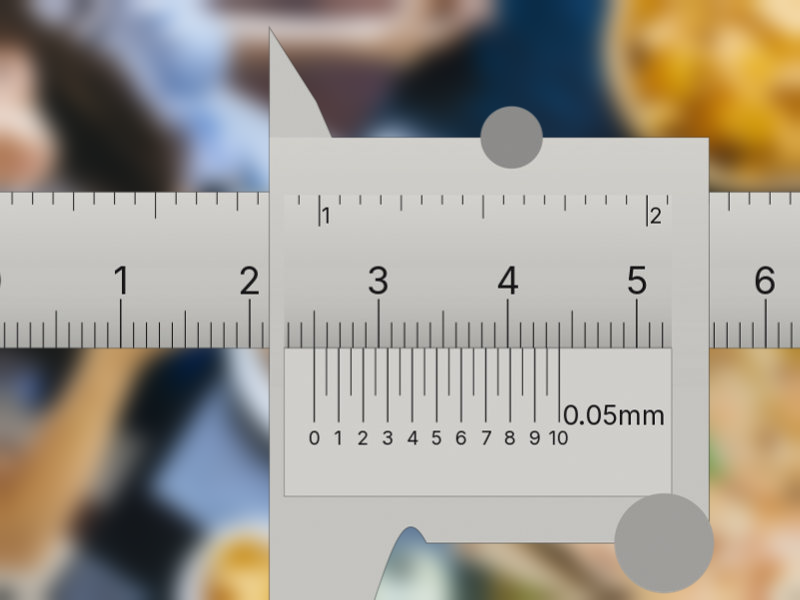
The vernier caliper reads 25.0 mm
